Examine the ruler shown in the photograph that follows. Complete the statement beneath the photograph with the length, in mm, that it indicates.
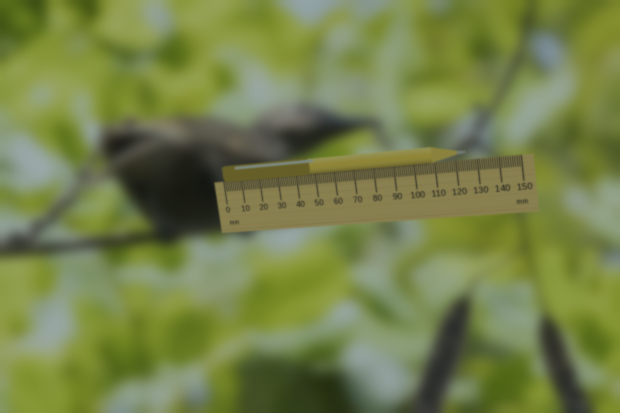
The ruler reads 125 mm
